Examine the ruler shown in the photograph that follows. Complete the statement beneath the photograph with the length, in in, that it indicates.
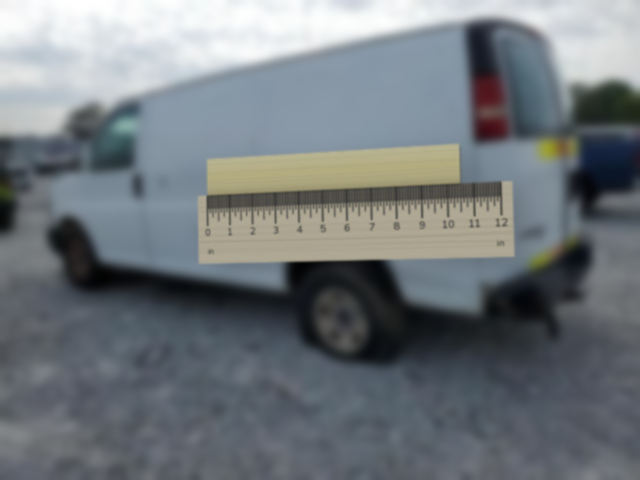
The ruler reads 10.5 in
